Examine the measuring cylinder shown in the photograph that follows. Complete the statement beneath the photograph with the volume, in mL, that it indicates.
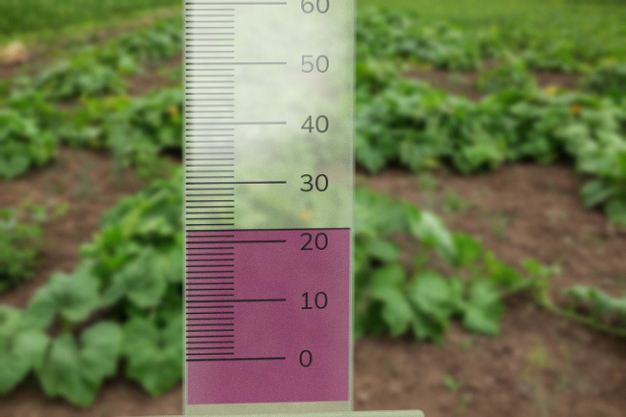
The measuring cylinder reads 22 mL
